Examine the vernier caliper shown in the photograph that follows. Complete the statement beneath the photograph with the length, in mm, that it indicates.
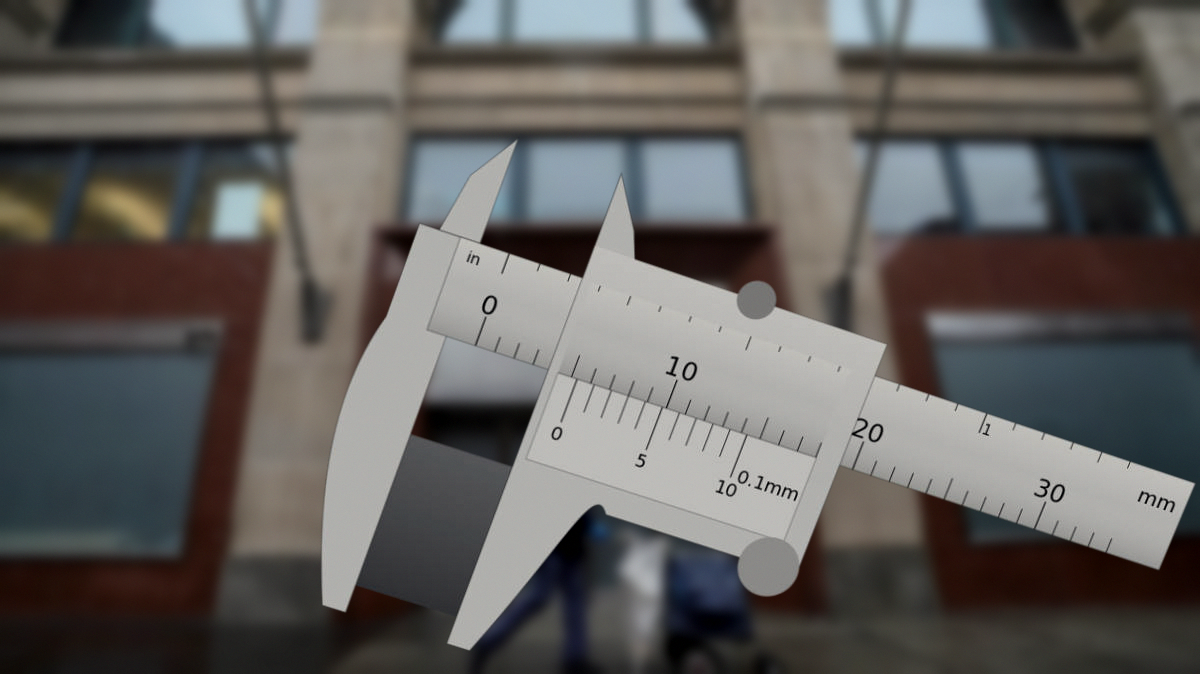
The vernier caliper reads 5.3 mm
